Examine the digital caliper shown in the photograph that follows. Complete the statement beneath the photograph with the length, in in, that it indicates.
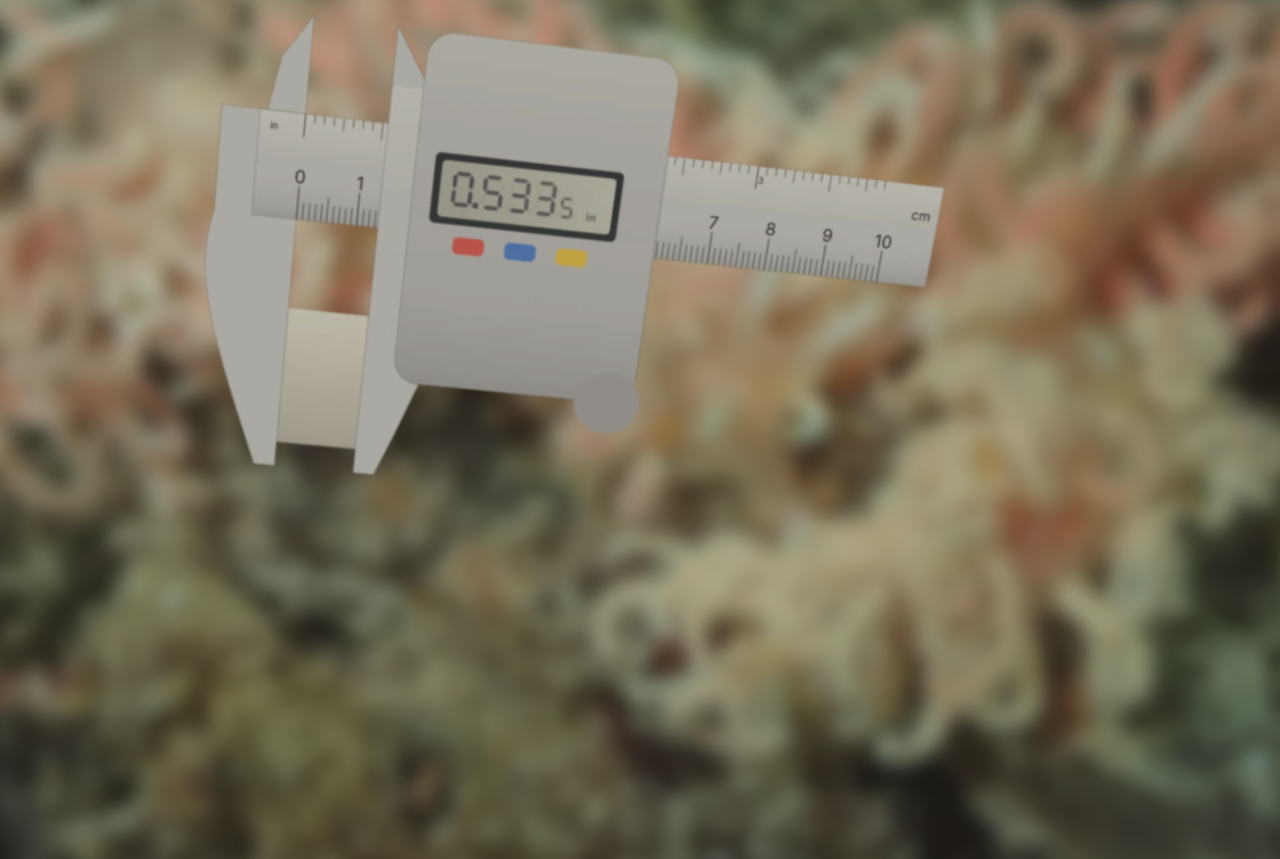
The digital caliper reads 0.5335 in
